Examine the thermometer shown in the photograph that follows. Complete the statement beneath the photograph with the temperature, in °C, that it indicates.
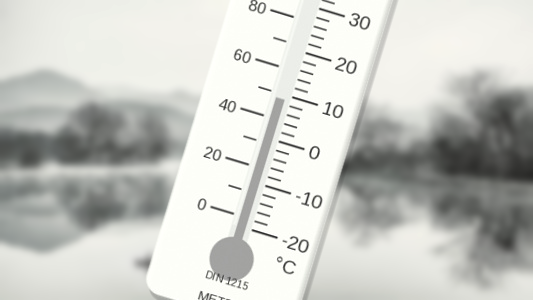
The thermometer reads 9 °C
